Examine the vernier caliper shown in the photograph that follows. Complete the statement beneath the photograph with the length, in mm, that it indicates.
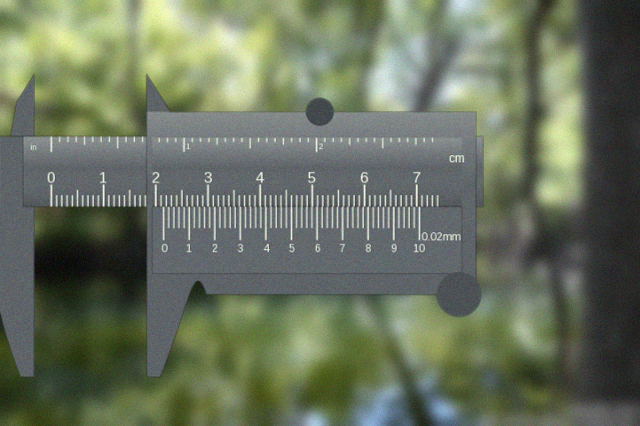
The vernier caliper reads 21.5 mm
